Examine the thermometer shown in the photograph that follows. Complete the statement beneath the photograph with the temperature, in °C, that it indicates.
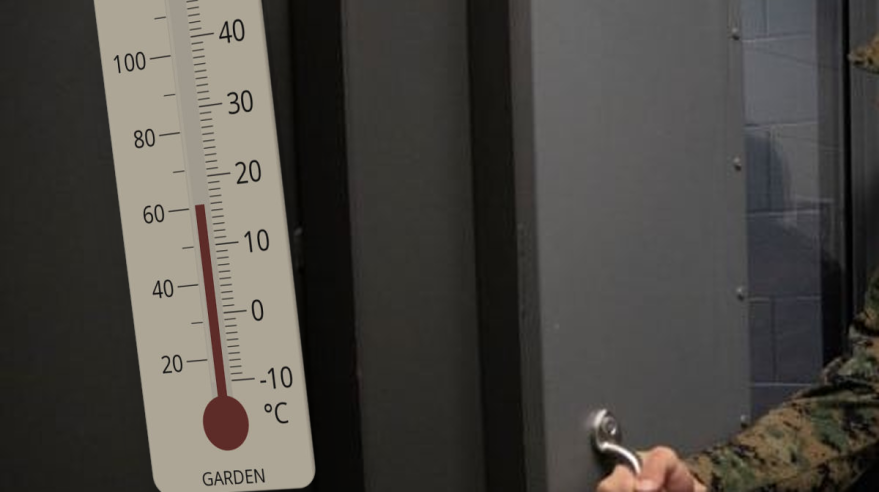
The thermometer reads 16 °C
